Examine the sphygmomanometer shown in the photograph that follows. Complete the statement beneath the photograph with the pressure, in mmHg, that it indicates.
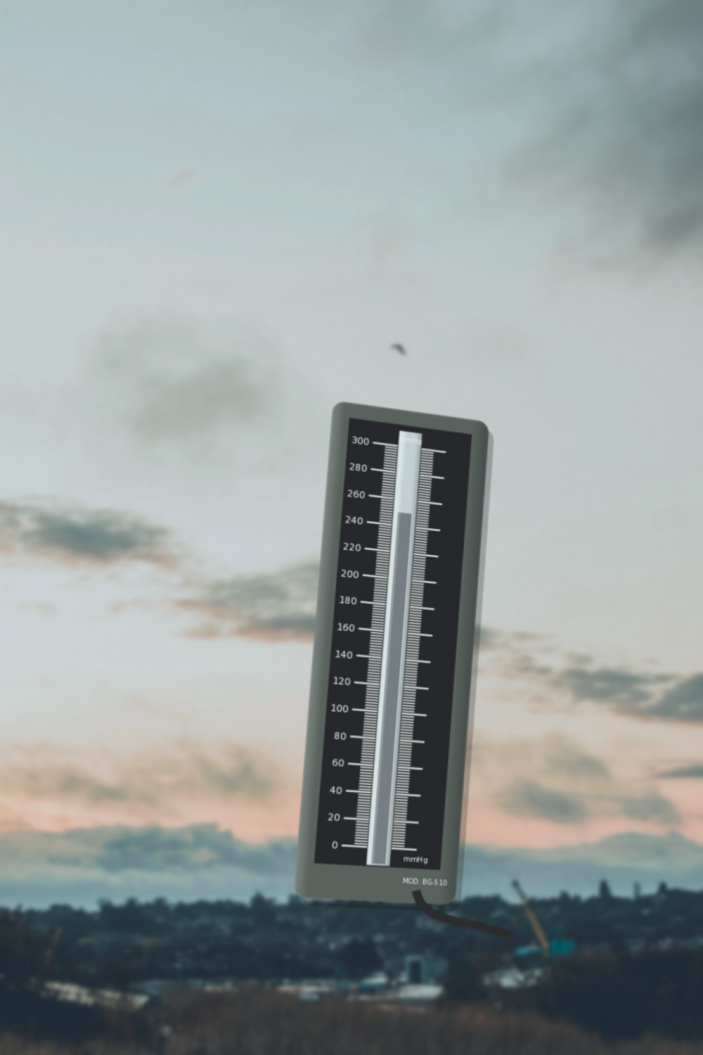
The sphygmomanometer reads 250 mmHg
